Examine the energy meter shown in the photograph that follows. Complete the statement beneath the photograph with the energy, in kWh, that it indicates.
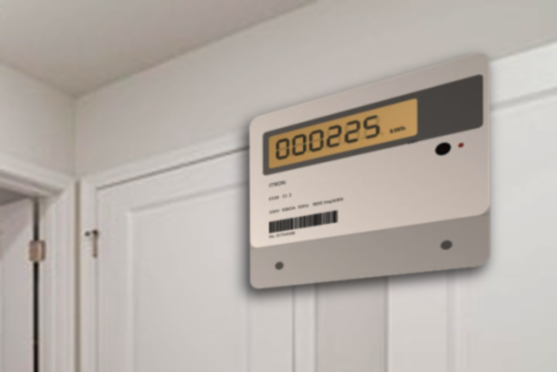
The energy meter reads 225 kWh
